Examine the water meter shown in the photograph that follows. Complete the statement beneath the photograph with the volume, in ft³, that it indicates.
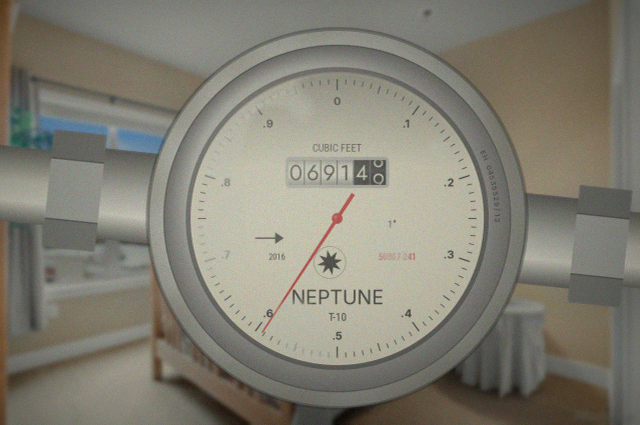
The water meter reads 69148.59 ft³
